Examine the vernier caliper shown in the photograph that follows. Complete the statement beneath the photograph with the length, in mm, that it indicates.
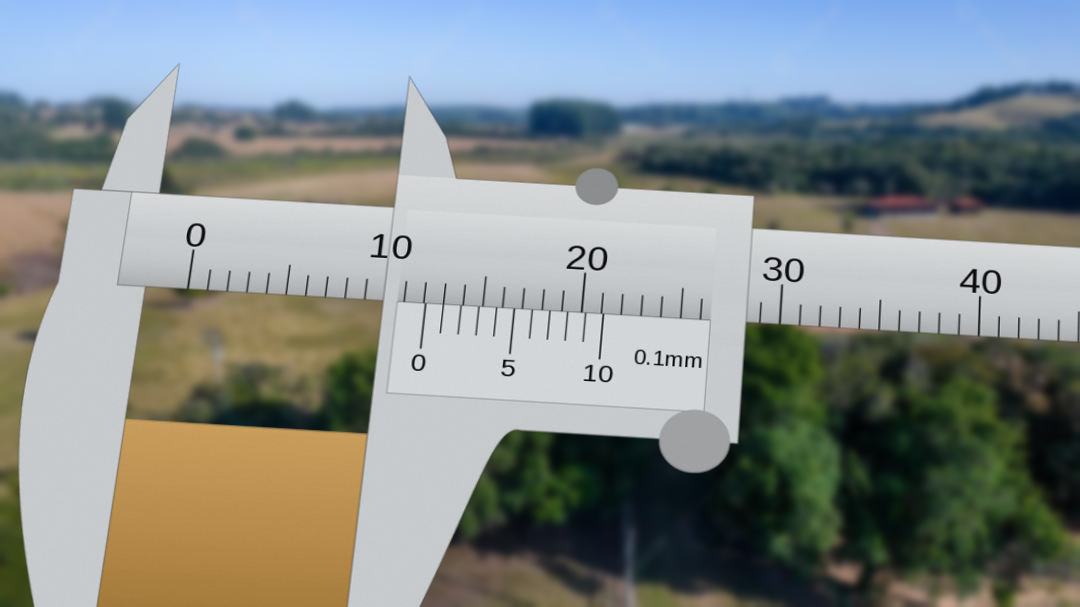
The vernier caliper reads 12.1 mm
